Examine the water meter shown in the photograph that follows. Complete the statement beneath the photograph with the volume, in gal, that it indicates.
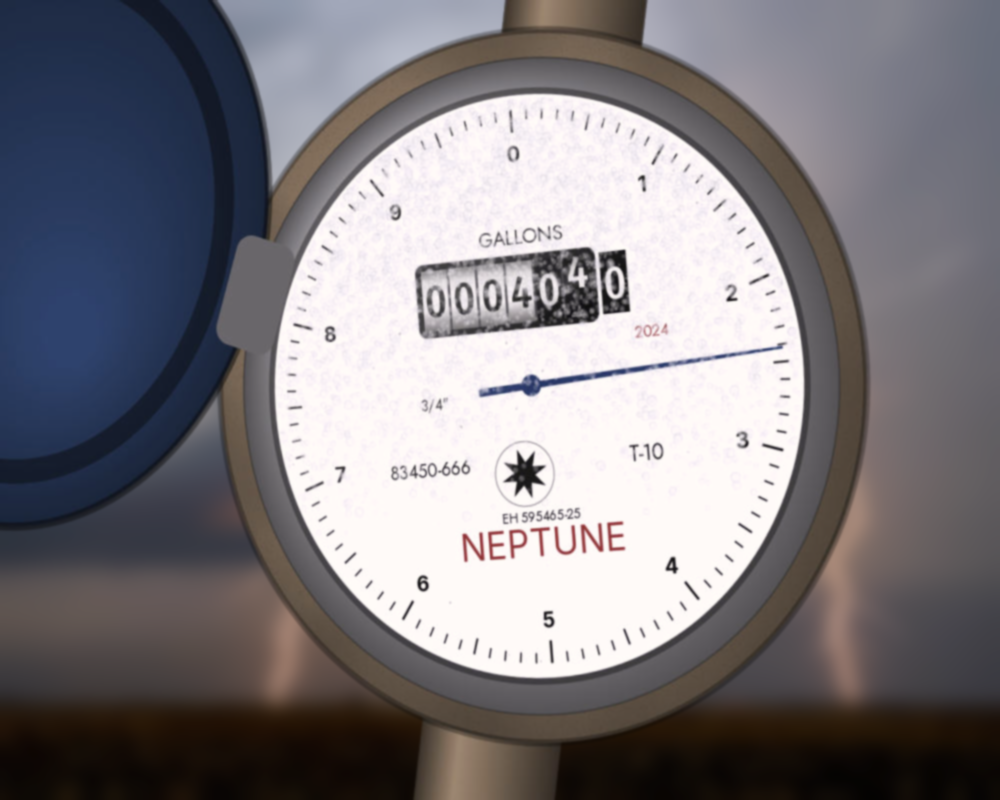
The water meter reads 4042.4 gal
